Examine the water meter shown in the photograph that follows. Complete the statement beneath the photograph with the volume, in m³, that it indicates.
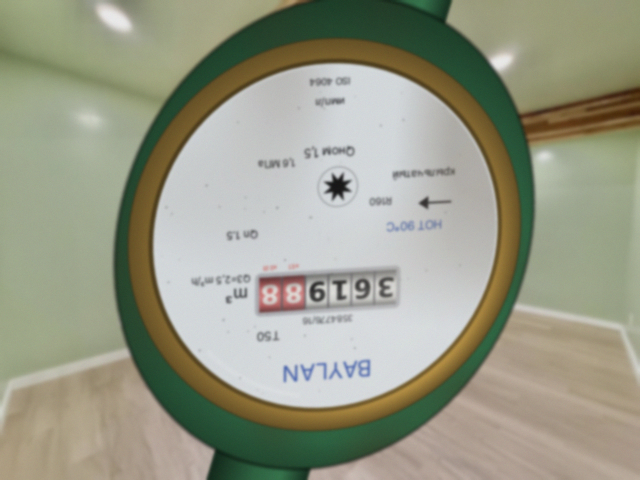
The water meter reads 3619.88 m³
